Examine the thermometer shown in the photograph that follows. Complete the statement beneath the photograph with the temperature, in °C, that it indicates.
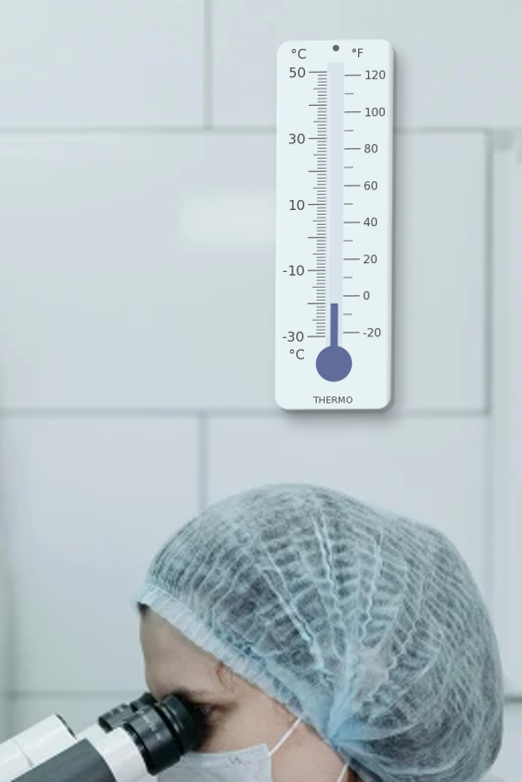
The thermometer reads -20 °C
